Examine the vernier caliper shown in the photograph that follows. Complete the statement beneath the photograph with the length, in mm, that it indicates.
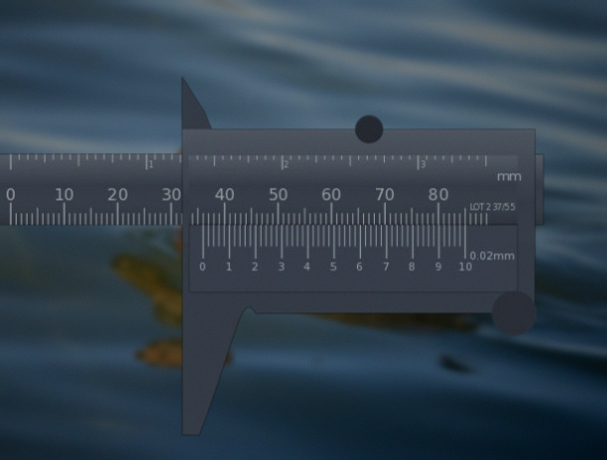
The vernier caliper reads 36.0 mm
